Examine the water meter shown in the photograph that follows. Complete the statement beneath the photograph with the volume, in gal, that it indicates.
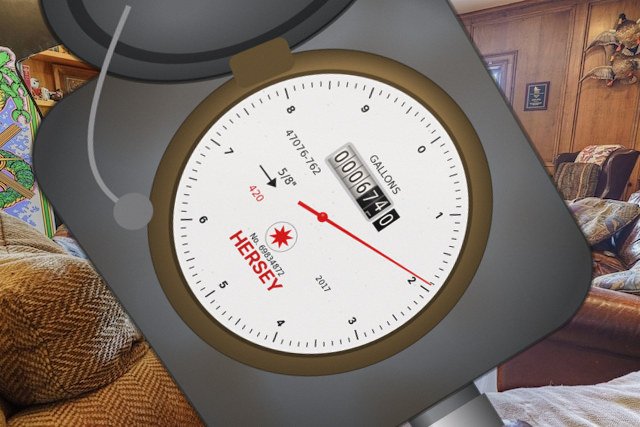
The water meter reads 6741.9 gal
